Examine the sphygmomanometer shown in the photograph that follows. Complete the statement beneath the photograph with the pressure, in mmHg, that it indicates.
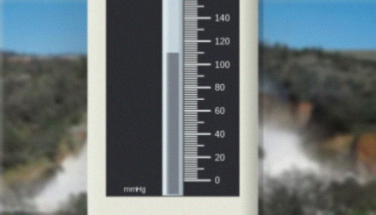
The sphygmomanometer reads 110 mmHg
